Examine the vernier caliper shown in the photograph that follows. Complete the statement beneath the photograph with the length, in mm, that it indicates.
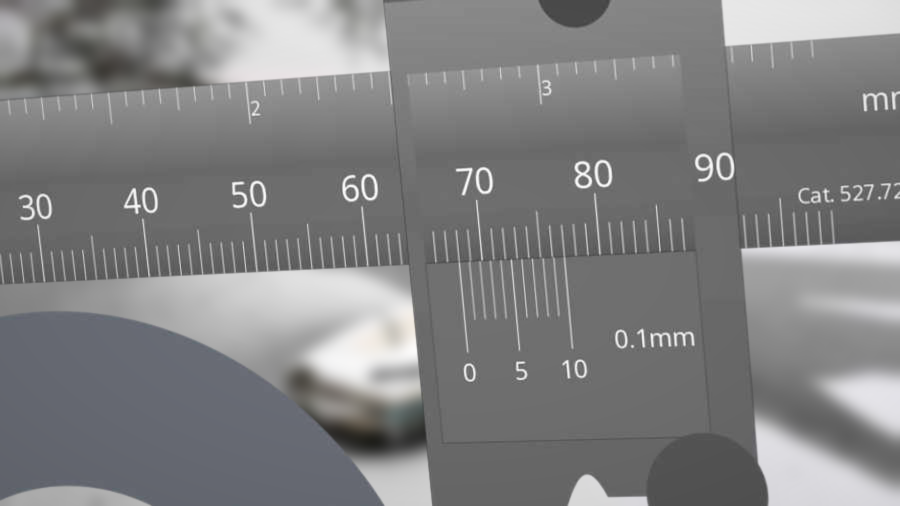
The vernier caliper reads 68.0 mm
